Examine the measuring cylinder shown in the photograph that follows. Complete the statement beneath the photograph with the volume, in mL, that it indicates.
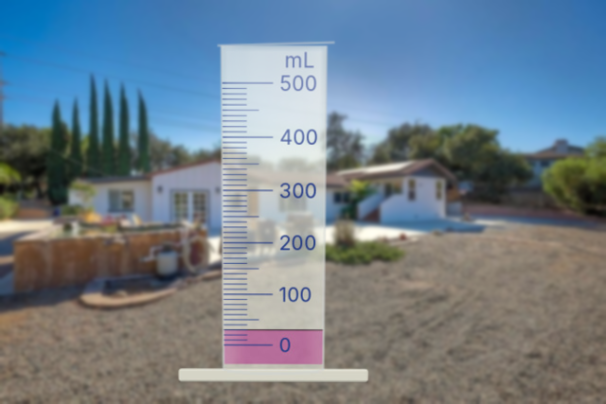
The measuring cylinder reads 30 mL
